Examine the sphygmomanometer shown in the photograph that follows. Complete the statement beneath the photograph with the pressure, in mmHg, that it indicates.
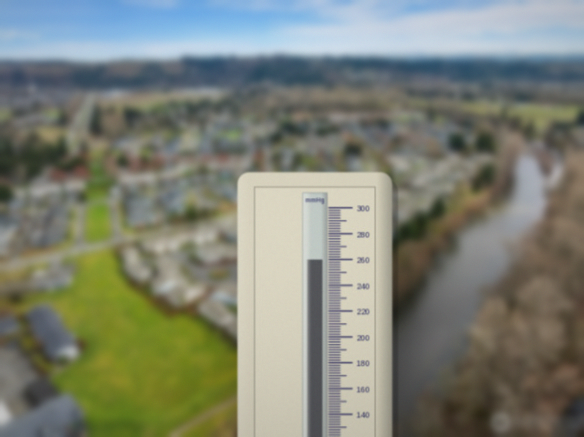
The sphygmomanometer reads 260 mmHg
